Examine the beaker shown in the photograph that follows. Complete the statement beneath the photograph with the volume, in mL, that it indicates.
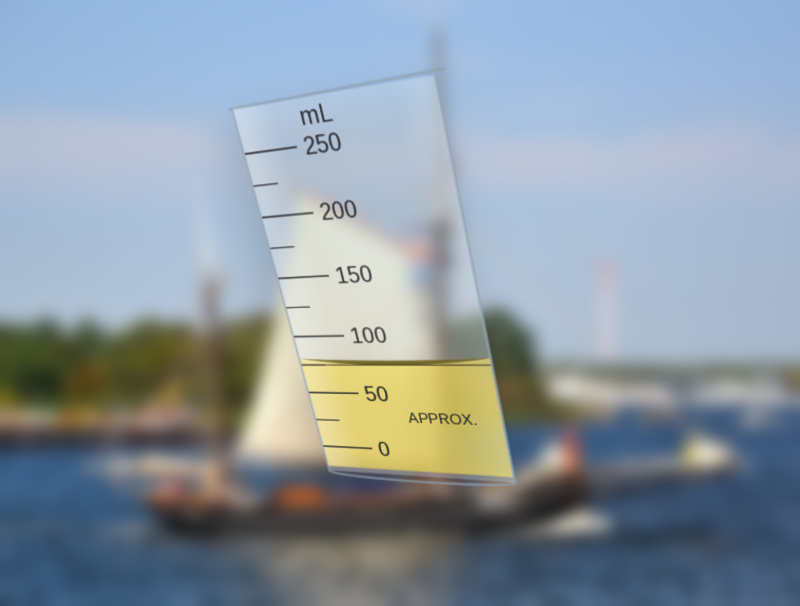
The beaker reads 75 mL
